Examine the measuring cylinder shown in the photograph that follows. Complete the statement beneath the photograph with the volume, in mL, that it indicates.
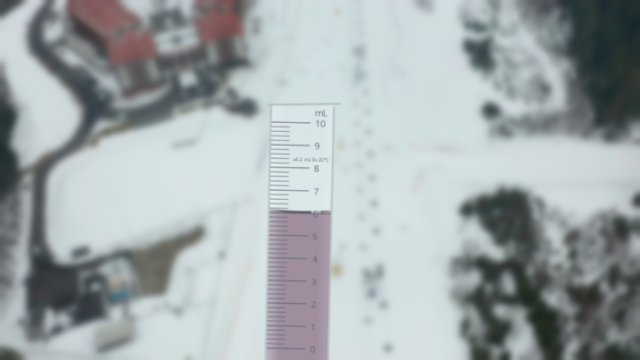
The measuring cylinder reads 6 mL
